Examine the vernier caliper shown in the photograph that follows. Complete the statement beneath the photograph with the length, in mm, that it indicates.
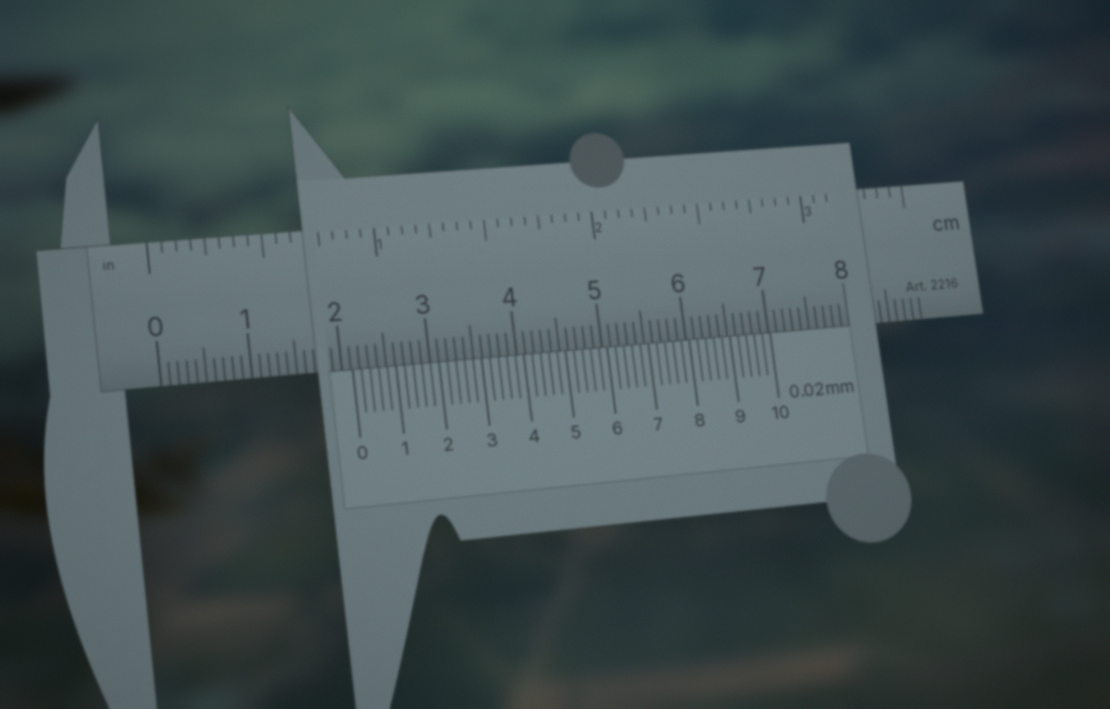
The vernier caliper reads 21.2 mm
